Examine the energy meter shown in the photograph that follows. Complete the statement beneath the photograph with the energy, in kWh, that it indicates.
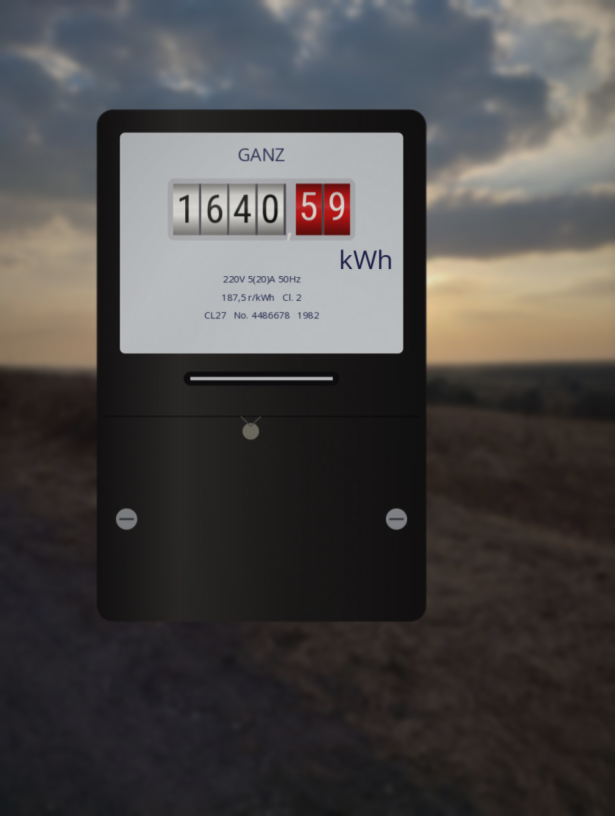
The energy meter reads 1640.59 kWh
